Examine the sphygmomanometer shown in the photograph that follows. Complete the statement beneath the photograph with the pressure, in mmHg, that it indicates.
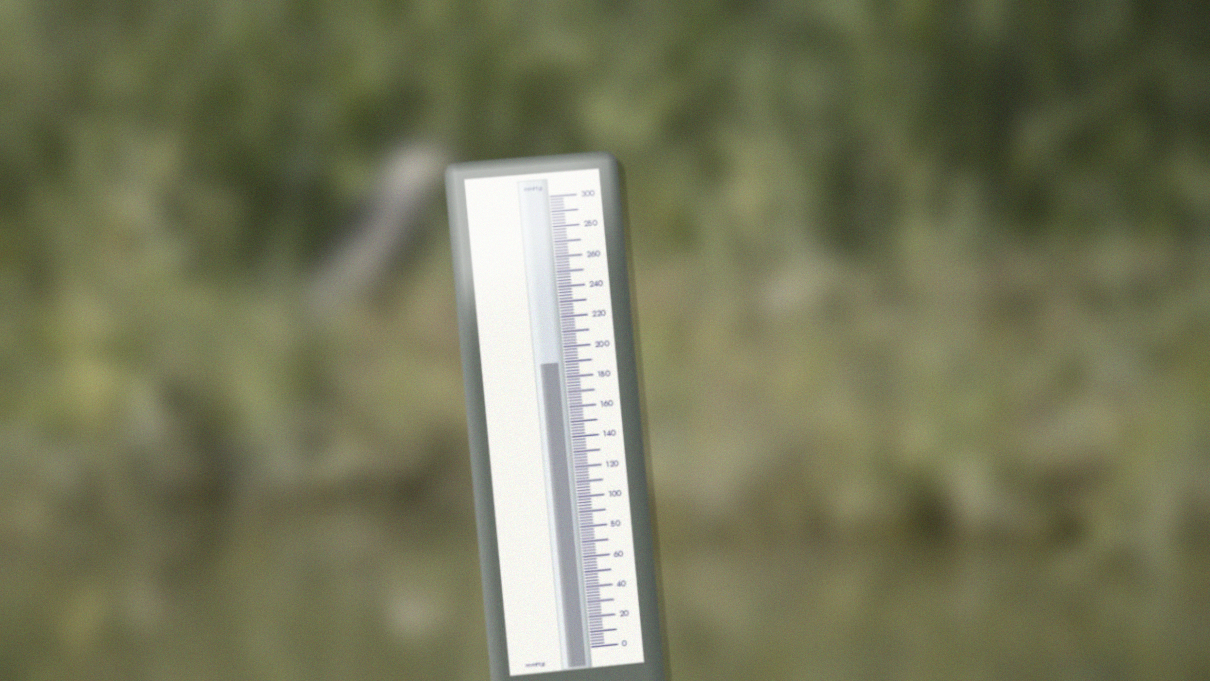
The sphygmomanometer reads 190 mmHg
